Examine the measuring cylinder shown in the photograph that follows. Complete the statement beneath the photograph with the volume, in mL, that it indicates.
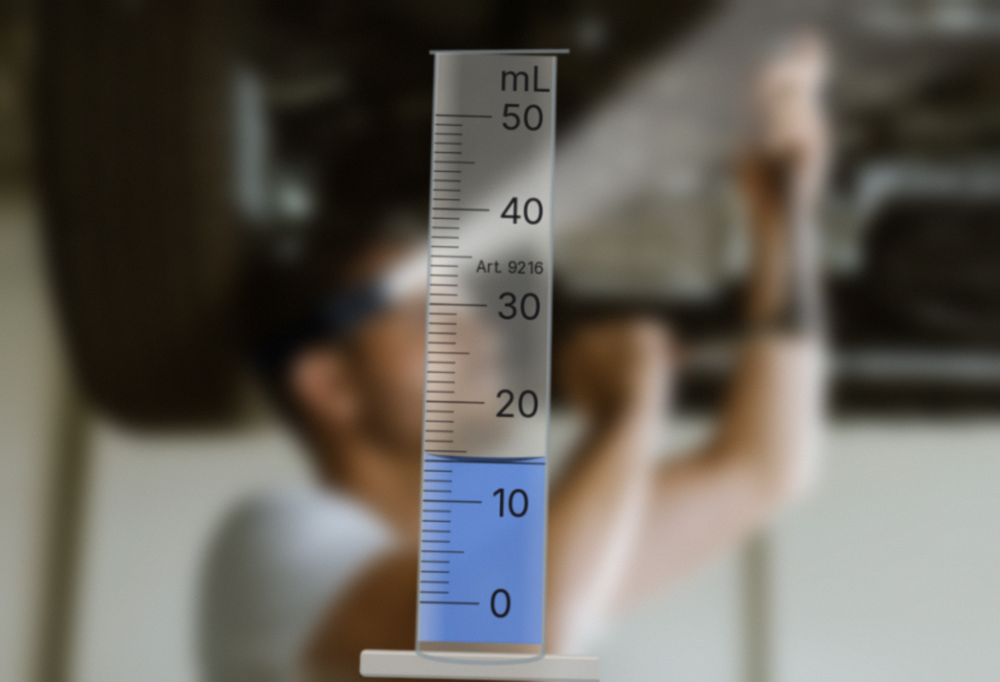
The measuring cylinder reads 14 mL
